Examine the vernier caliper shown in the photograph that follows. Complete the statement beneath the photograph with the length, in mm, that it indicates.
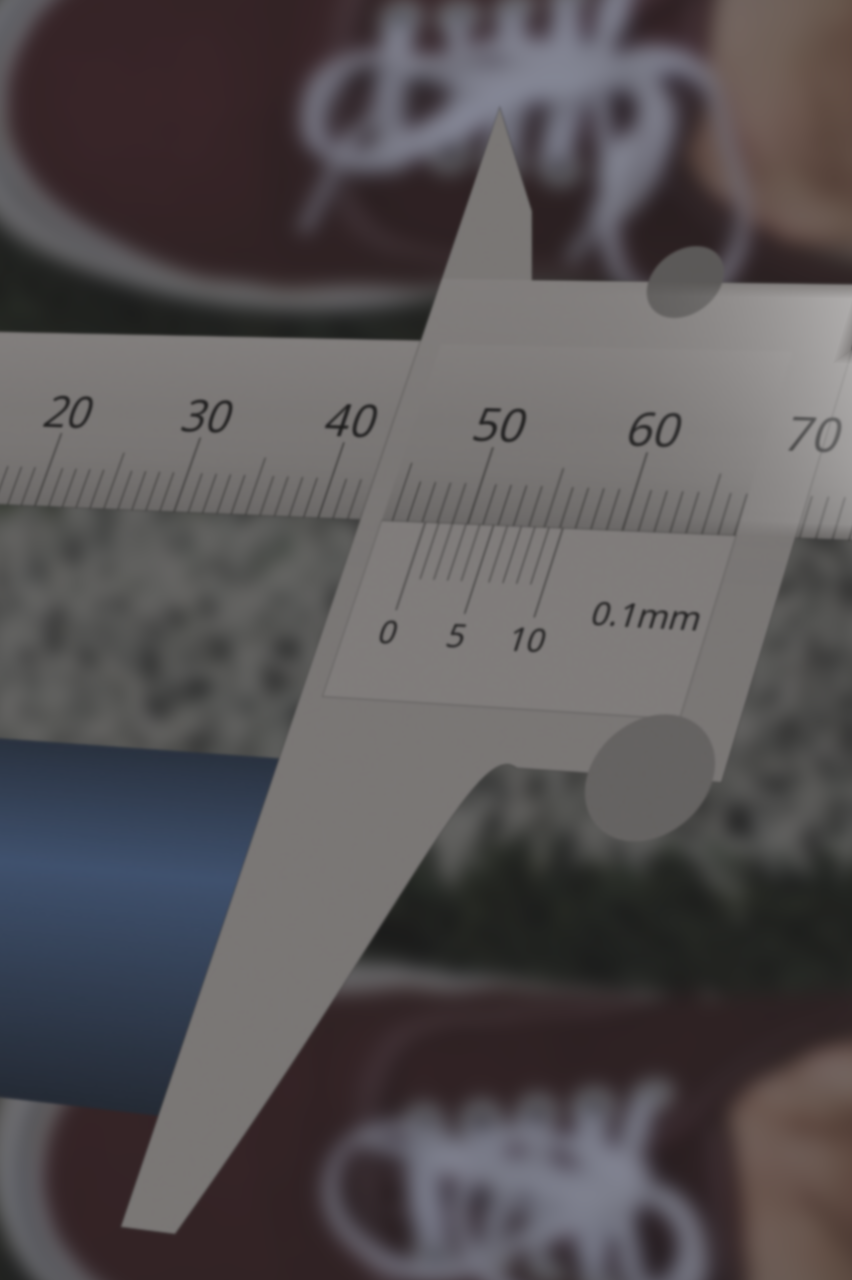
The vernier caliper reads 47.2 mm
